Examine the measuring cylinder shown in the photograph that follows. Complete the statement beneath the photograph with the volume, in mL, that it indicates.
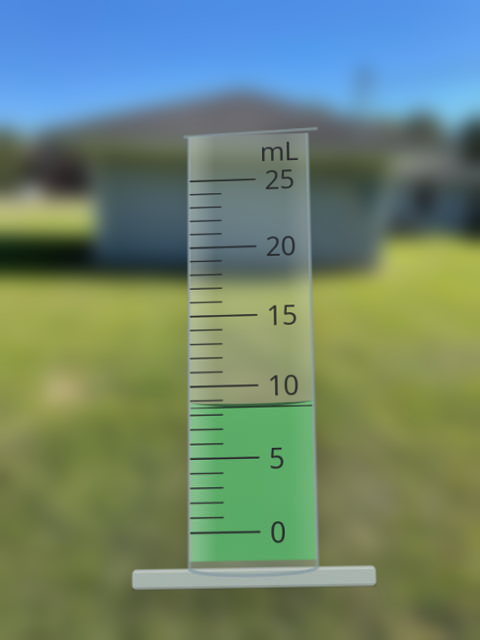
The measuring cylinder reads 8.5 mL
